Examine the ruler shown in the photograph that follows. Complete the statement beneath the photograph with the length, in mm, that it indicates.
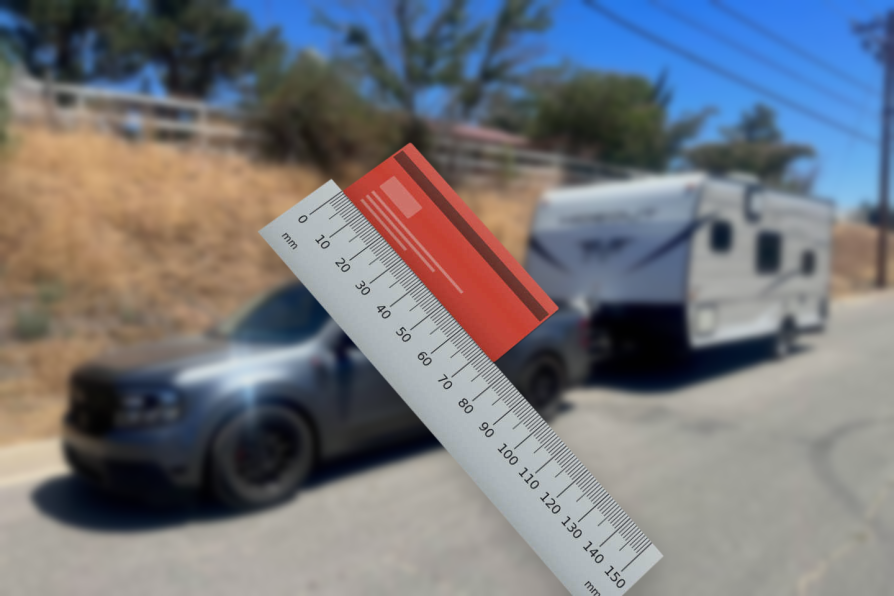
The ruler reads 75 mm
